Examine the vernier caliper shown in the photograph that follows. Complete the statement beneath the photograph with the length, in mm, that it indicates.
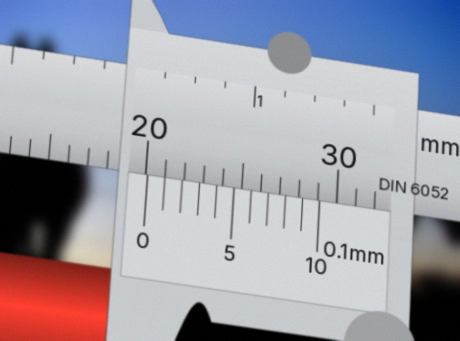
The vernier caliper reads 20.1 mm
